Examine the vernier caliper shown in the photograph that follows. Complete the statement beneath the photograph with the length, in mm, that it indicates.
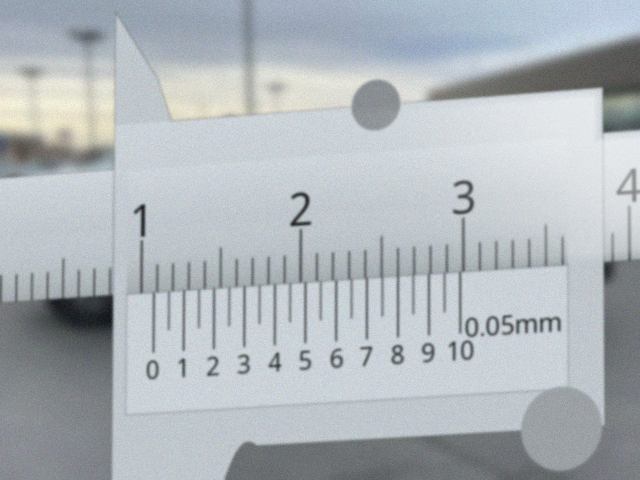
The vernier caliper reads 10.8 mm
